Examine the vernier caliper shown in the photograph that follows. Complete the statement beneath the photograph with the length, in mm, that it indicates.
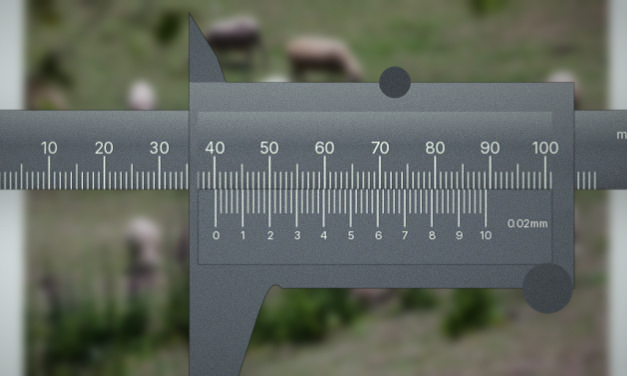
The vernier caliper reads 40.2 mm
